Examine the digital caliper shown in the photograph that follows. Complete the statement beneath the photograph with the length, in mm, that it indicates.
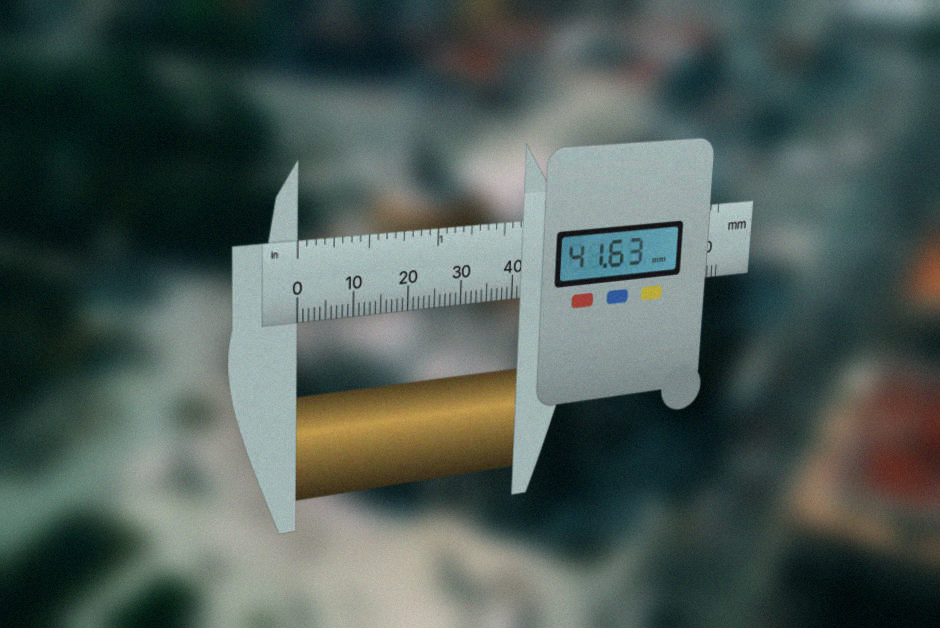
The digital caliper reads 41.63 mm
